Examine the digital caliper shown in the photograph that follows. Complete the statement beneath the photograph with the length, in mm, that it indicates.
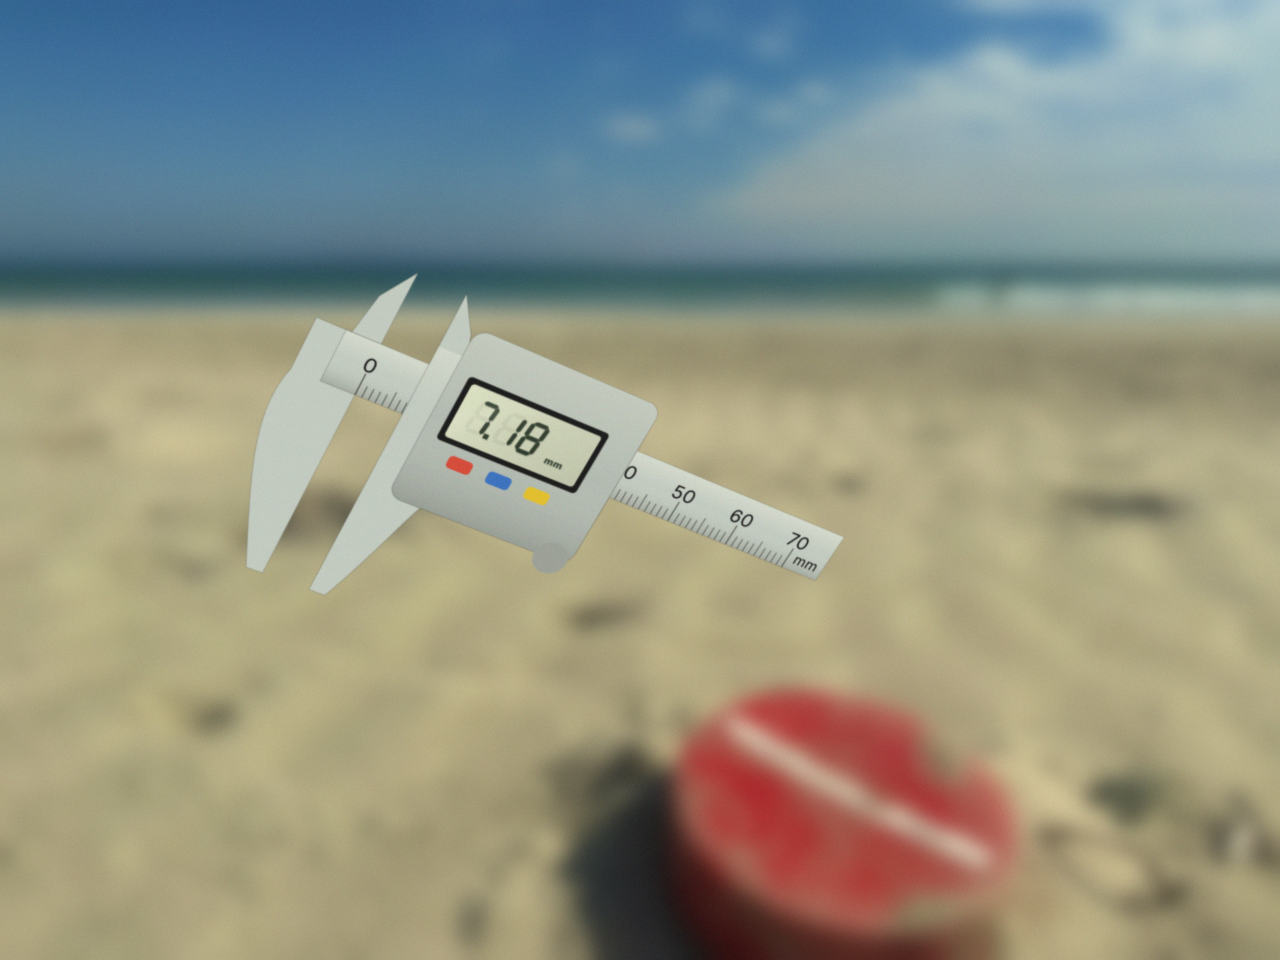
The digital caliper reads 7.18 mm
